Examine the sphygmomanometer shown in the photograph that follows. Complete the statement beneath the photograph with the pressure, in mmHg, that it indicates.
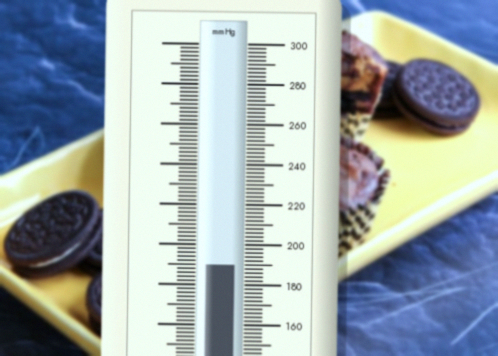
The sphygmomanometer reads 190 mmHg
